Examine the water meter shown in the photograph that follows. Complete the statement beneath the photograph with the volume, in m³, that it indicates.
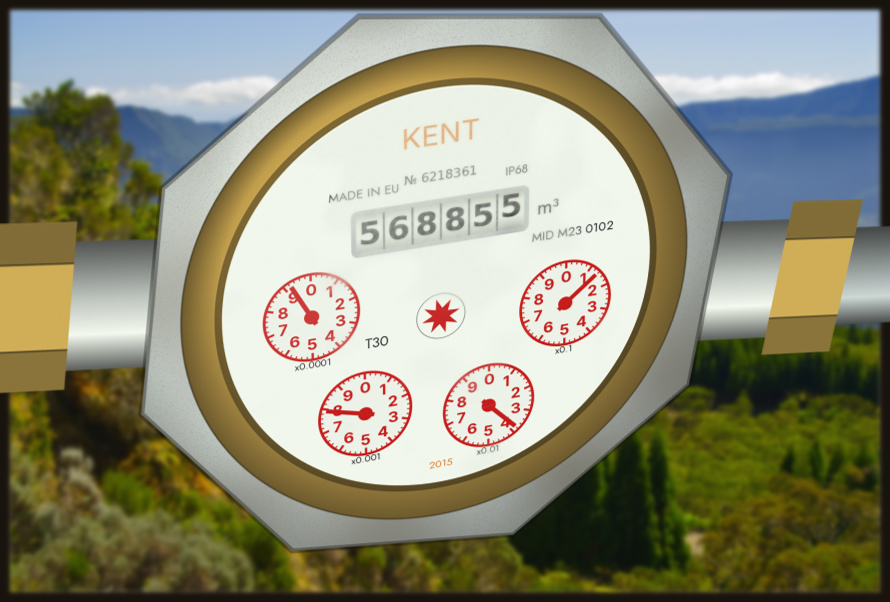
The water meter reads 568855.1379 m³
